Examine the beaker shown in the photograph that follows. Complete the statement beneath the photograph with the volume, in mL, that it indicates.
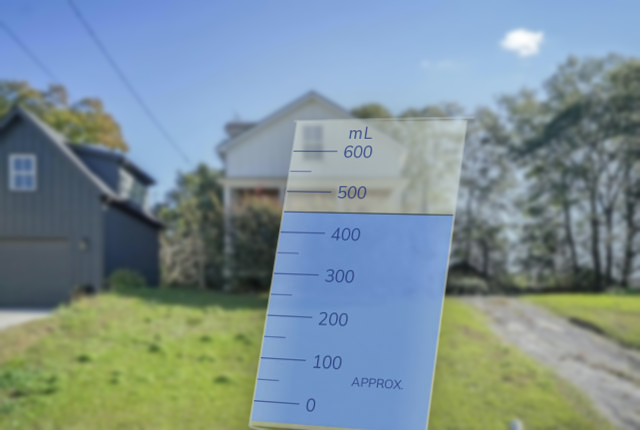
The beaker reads 450 mL
